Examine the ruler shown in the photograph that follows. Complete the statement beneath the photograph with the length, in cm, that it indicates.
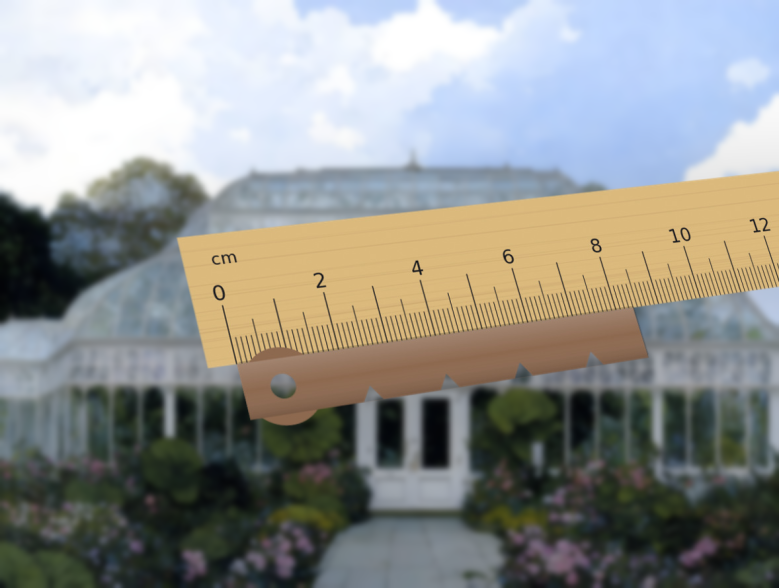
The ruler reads 8.4 cm
